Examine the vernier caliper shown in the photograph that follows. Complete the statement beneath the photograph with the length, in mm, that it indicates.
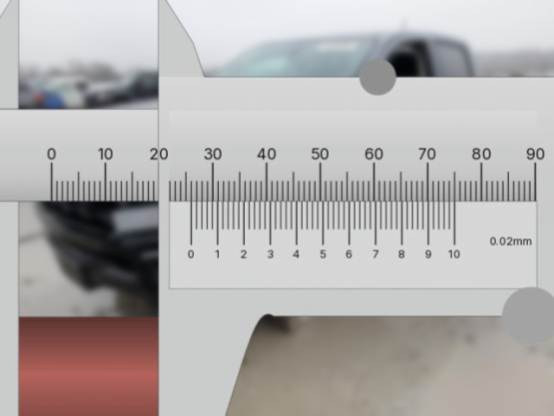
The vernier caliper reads 26.0 mm
